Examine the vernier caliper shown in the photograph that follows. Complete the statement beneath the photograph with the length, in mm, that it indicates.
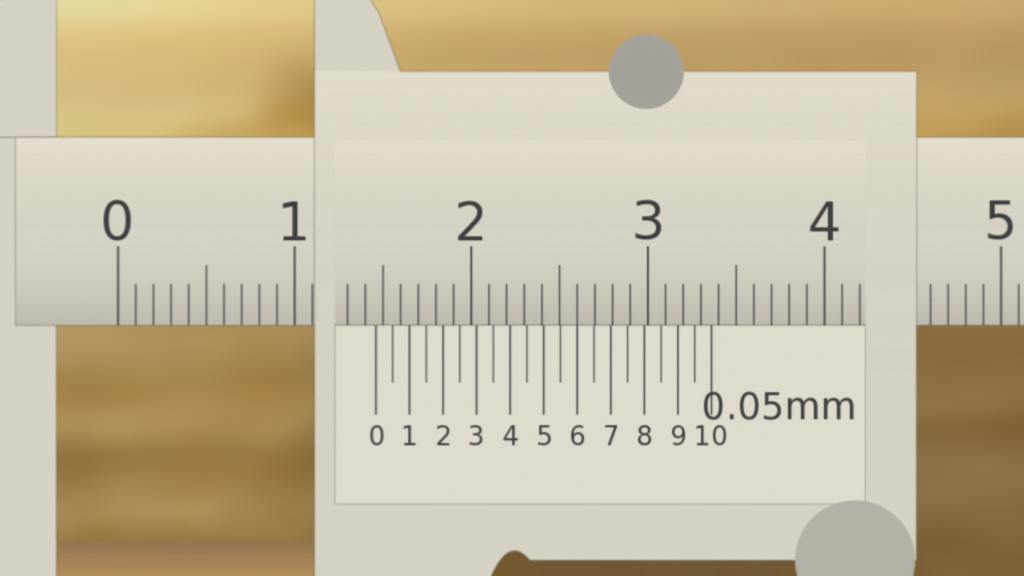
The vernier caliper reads 14.6 mm
